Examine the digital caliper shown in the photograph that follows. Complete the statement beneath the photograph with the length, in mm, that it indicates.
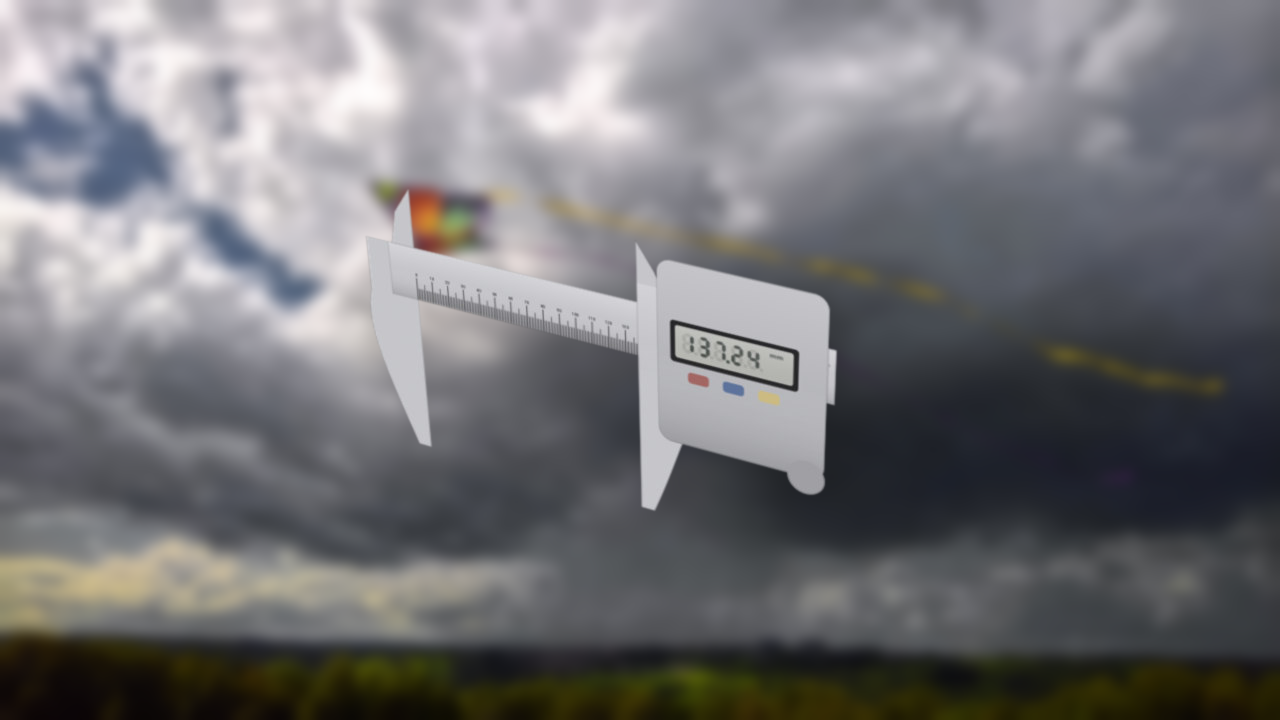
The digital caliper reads 137.24 mm
